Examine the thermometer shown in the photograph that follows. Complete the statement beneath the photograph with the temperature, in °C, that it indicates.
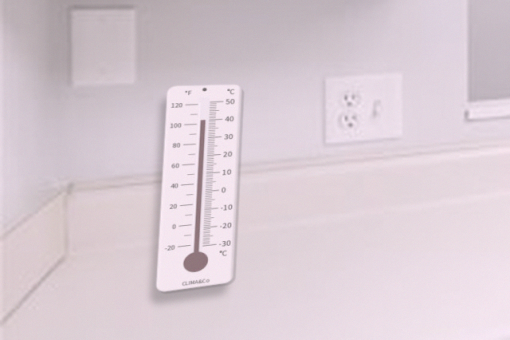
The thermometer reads 40 °C
